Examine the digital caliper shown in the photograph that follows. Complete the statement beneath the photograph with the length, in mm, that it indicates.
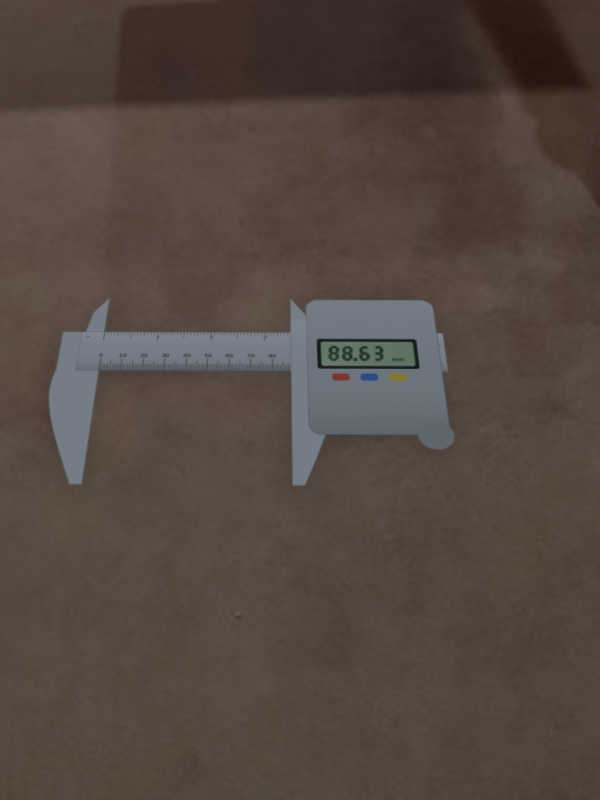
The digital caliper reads 88.63 mm
